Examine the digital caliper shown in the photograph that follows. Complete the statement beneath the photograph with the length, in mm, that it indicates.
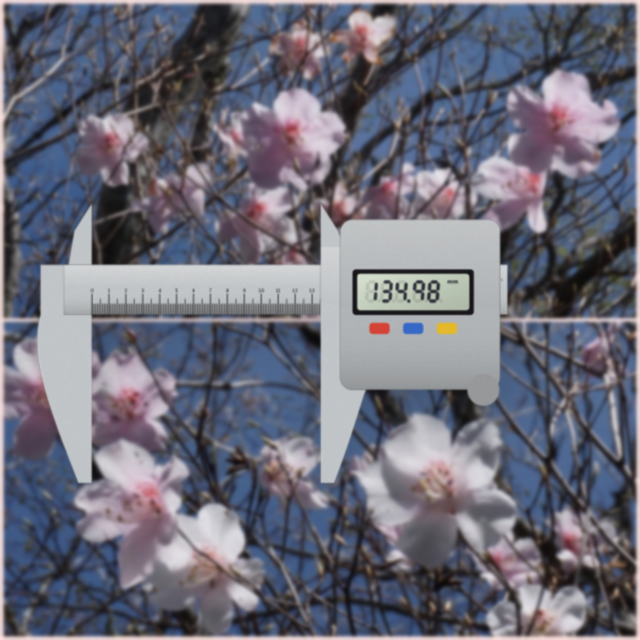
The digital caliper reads 134.98 mm
